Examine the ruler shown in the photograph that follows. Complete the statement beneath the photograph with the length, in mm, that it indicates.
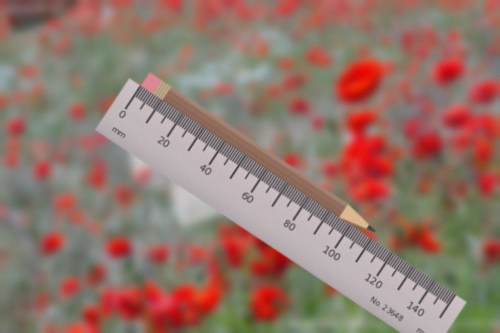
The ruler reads 110 mm
